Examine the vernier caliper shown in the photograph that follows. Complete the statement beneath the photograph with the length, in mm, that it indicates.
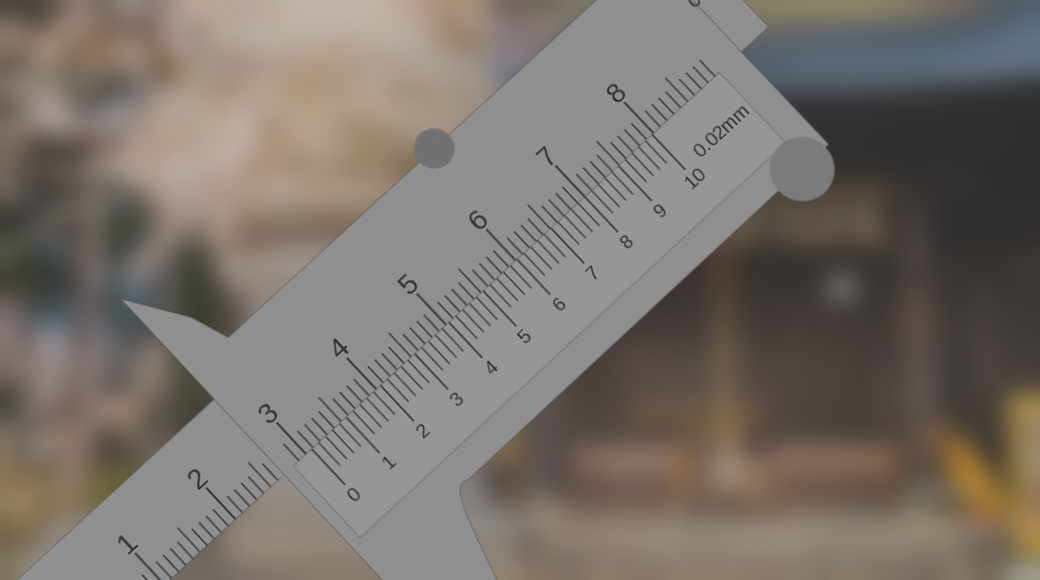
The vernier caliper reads 30.8 mm
